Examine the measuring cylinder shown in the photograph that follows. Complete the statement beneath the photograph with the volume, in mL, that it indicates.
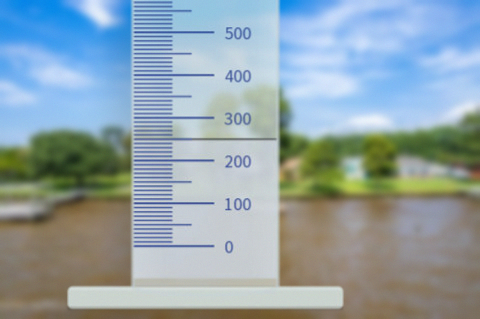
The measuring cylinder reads 250 mL
